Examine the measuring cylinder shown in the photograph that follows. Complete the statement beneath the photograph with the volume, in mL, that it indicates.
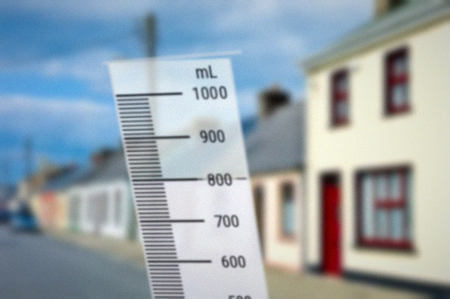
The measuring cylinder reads 800 mL
